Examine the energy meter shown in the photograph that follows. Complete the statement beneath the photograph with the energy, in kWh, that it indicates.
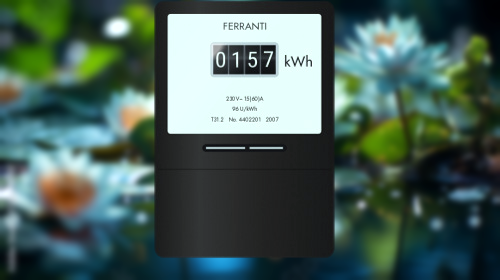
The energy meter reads 157 kWh
